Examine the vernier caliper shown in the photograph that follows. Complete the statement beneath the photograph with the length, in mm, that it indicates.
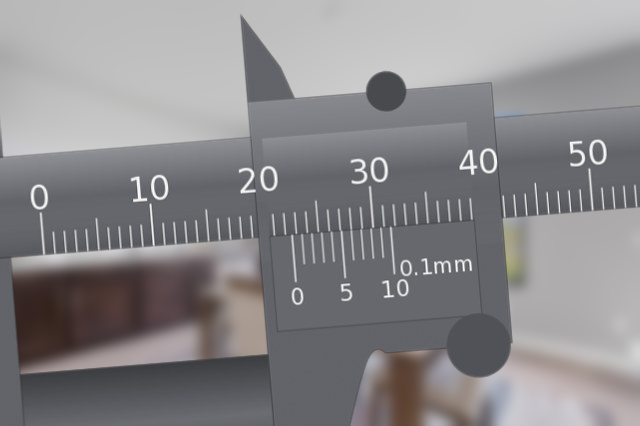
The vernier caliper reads 22.6 mm
